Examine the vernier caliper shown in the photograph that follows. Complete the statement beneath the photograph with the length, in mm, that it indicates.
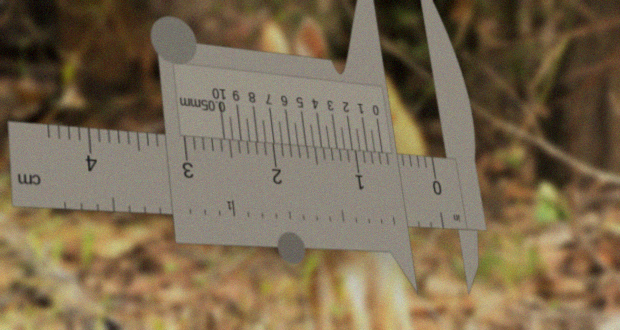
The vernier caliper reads 6.6 mm
